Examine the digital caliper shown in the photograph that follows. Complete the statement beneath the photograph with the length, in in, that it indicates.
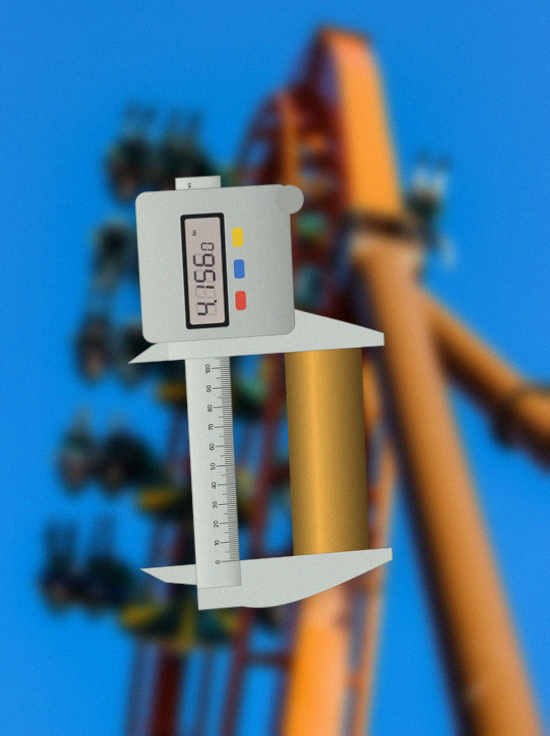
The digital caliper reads 4.1560 in
